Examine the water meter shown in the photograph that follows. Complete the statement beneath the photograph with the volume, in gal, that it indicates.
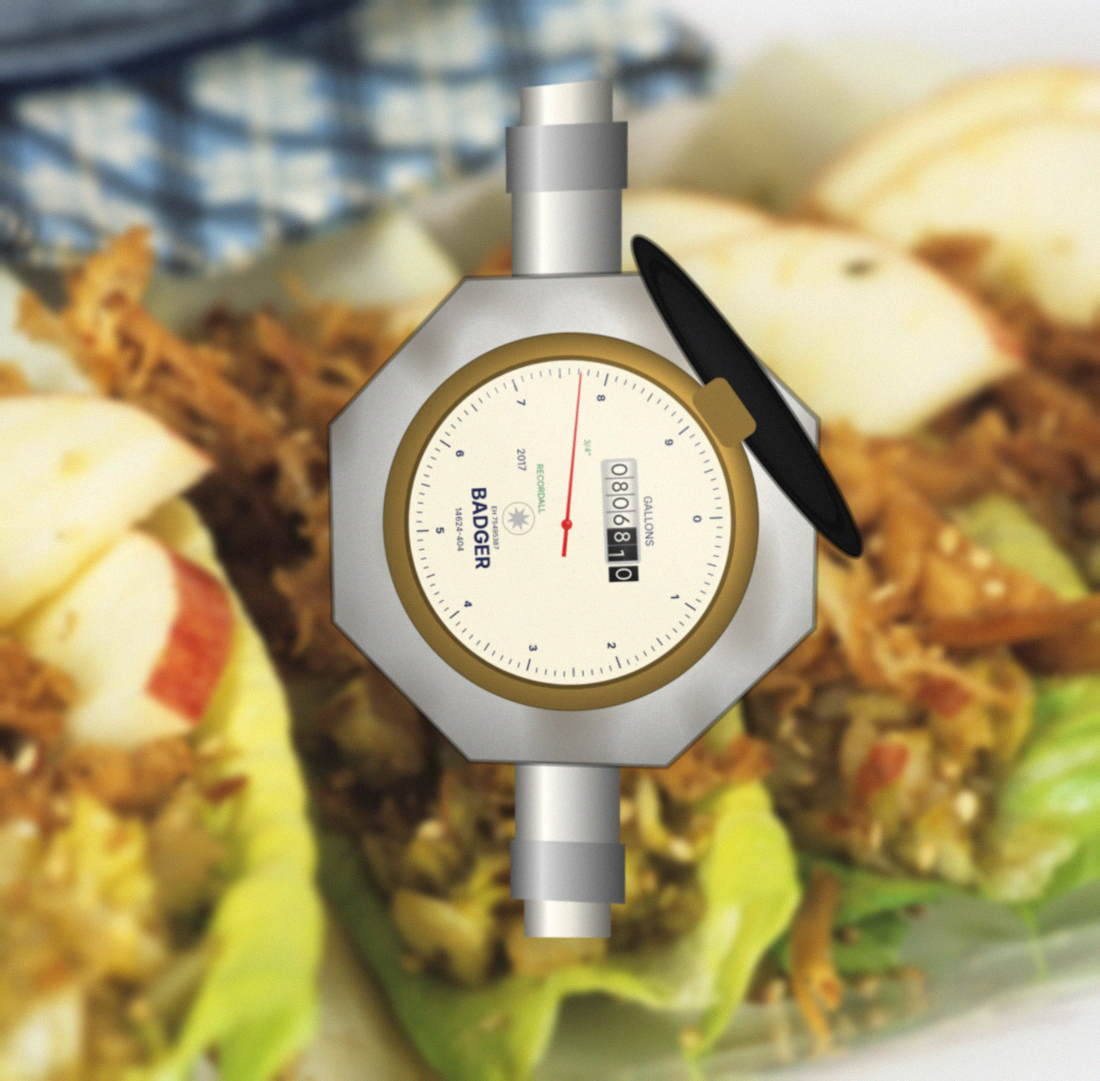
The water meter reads 806807.7 gal
